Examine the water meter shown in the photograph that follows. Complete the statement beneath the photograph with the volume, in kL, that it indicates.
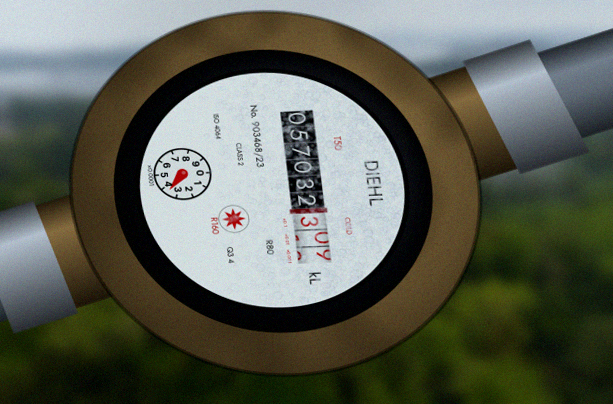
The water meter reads 57032.3093 kL
